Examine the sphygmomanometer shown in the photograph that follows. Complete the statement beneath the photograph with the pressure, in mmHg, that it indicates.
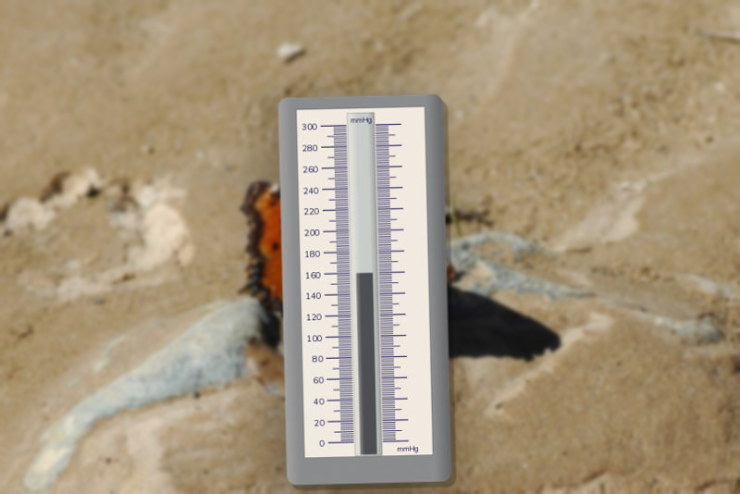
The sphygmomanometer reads 160 mmHg
